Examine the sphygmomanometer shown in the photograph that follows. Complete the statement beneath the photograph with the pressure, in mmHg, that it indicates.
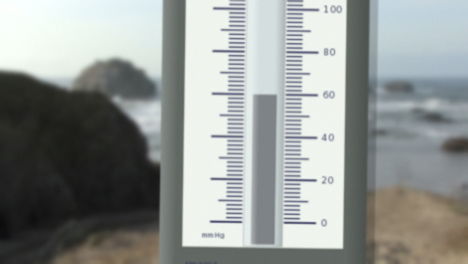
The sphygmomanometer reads 60 mmHg
